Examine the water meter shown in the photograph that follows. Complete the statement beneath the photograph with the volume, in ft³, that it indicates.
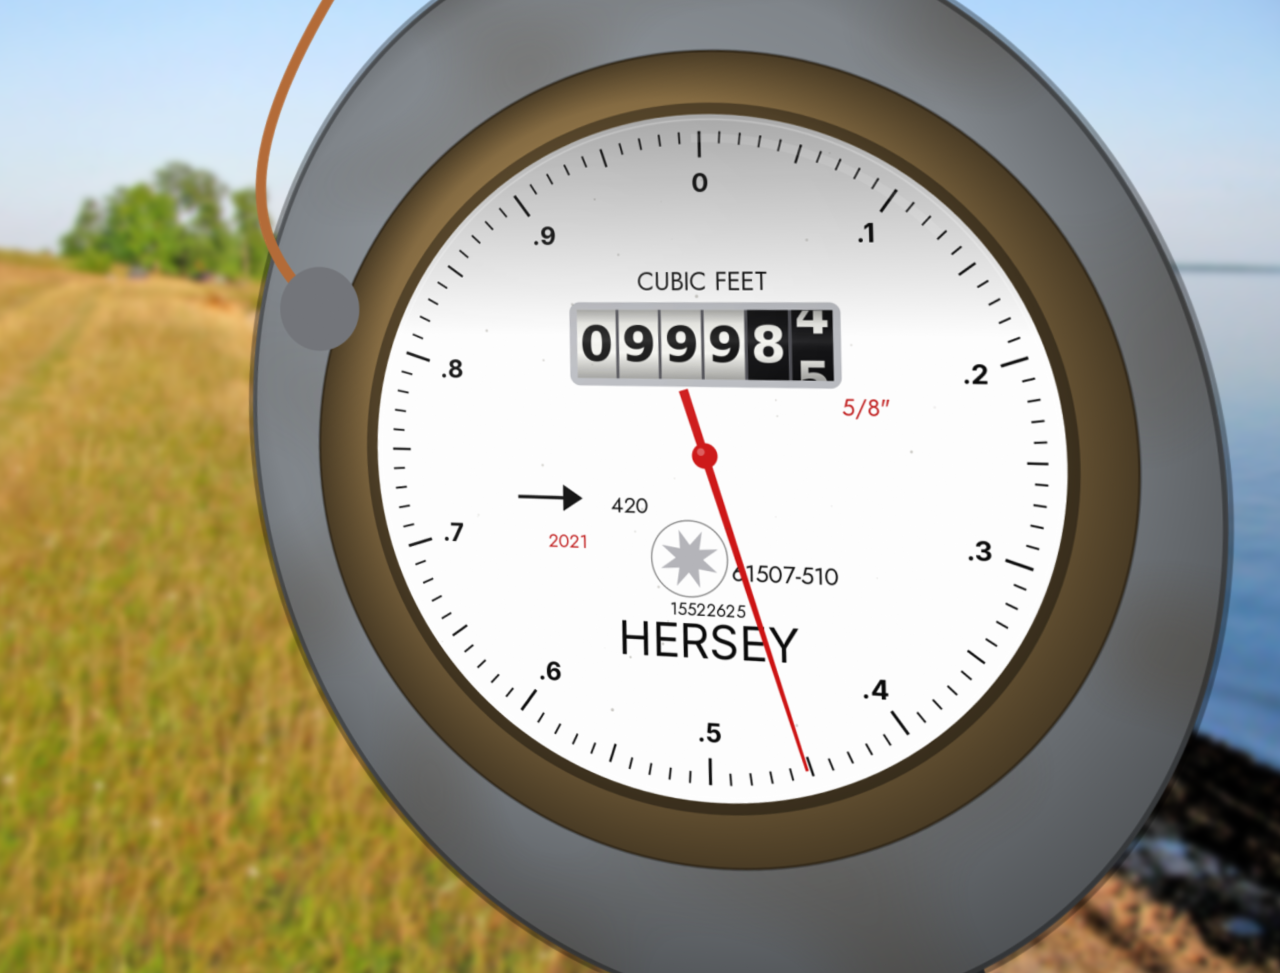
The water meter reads 99984.45 ft³
